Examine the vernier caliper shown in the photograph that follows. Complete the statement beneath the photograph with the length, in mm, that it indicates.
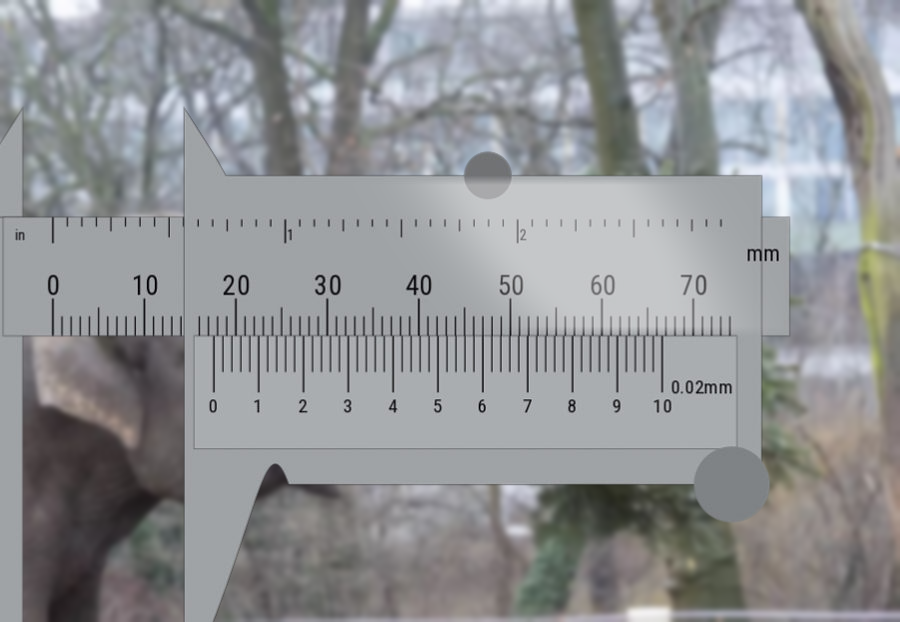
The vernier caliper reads 17.6 mm
